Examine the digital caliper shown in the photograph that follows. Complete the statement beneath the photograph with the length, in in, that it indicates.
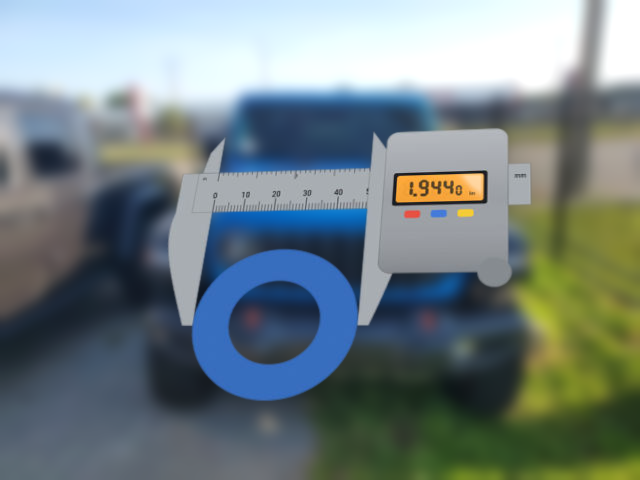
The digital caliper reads 1.9440 in
